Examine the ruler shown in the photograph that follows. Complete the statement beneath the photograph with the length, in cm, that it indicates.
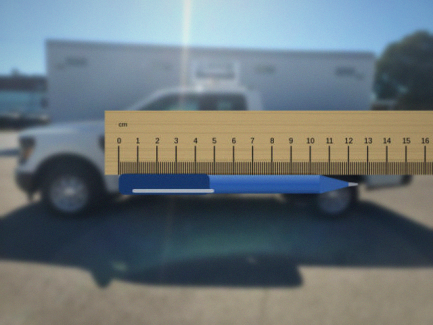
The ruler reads 12.5 cm
